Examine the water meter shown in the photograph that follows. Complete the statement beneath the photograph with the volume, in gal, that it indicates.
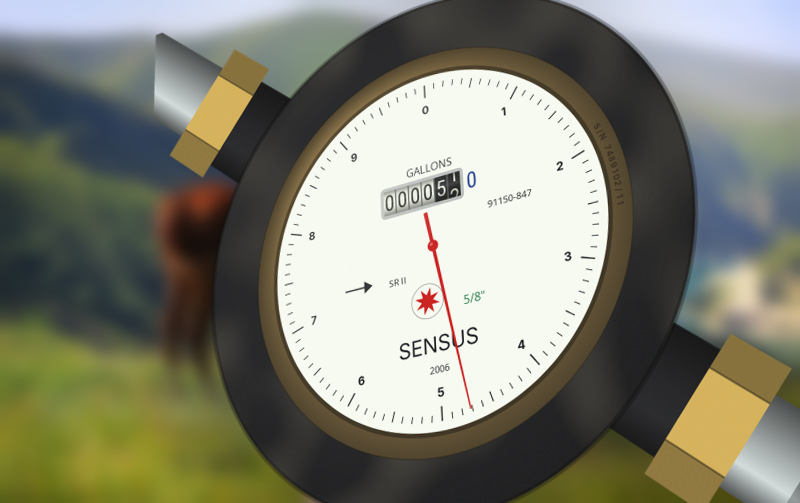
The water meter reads 514.7 gal
